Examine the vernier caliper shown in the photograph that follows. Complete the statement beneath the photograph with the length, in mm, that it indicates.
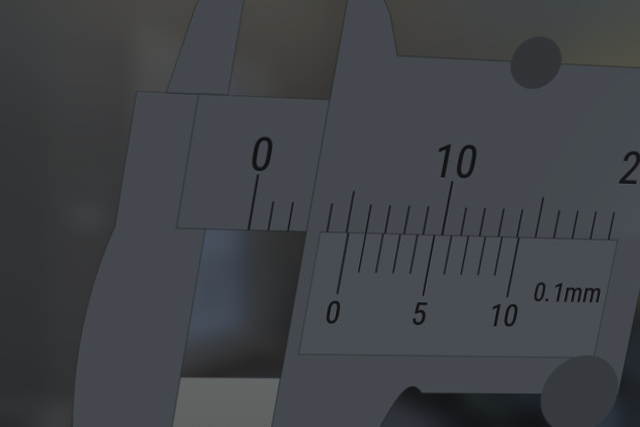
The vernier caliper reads 5.1 mm
